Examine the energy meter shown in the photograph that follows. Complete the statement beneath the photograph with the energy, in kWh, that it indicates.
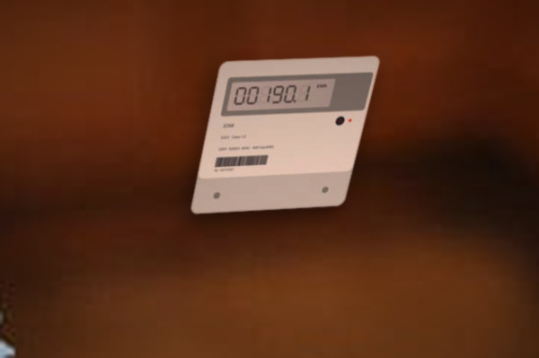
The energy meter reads 190.1 kWh
